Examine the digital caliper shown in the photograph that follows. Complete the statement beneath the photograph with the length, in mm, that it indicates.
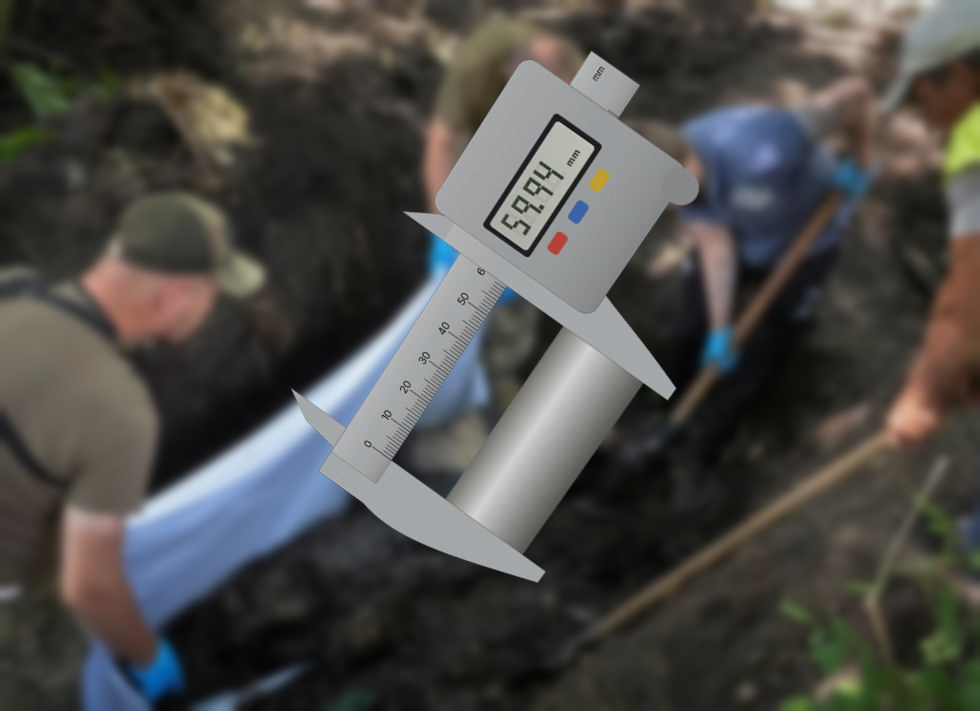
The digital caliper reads 59.94 mm
